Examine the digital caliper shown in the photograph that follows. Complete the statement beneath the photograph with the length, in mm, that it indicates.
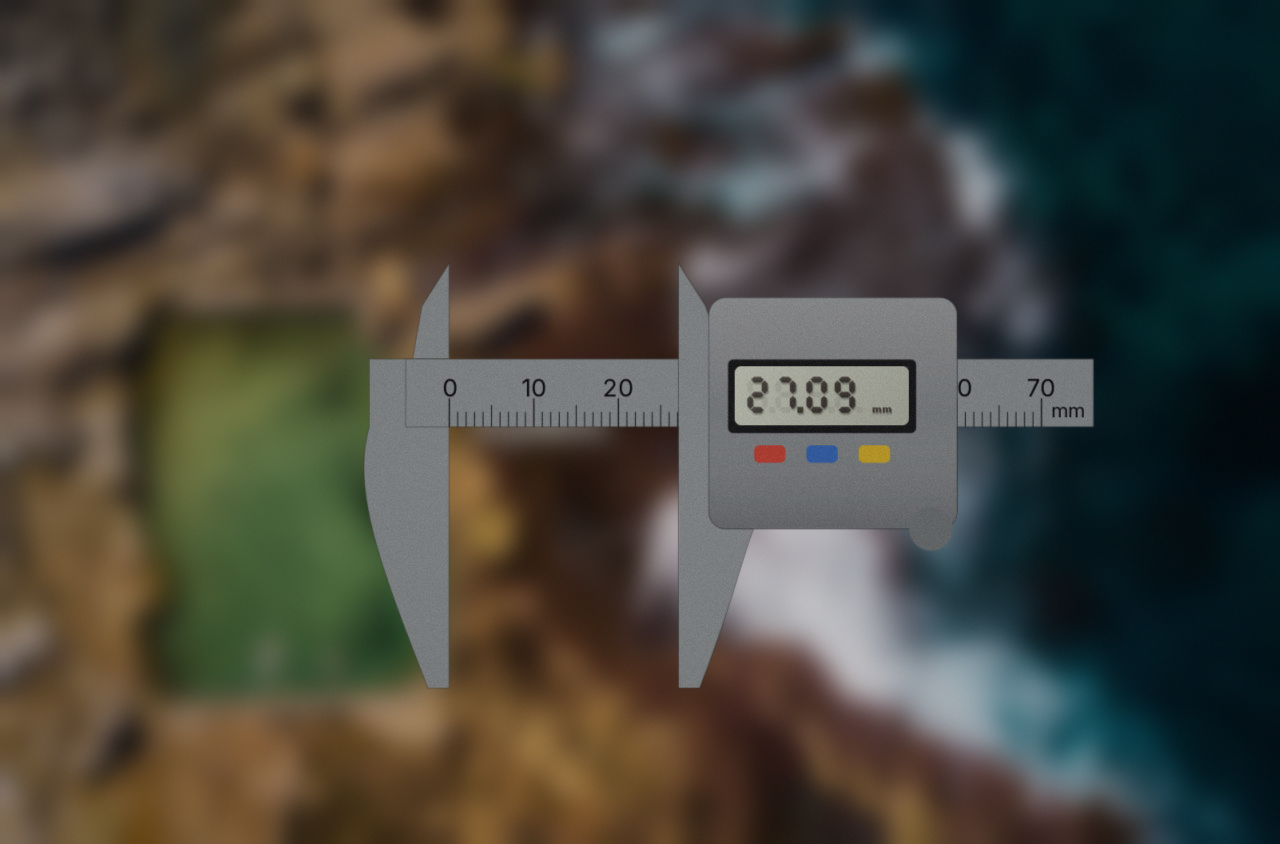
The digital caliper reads 27.09 mm
